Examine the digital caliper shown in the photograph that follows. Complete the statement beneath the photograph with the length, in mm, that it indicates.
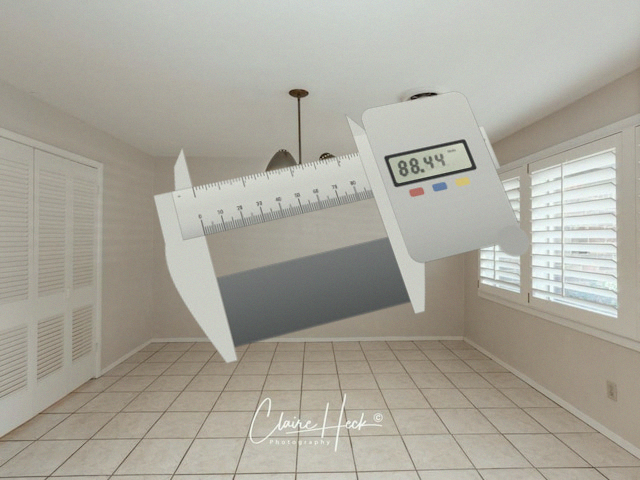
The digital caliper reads 88.44 mm
